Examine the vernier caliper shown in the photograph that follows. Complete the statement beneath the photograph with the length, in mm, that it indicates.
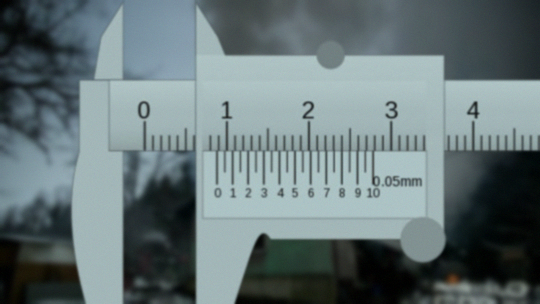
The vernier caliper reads 8.8 mm
